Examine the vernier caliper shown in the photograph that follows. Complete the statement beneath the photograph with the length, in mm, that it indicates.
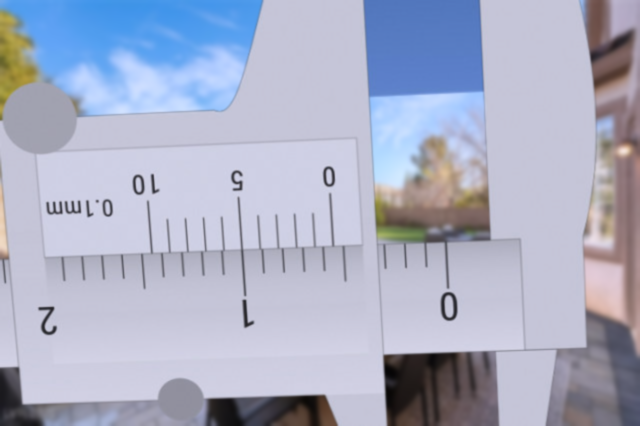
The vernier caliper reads 5.5 mm
